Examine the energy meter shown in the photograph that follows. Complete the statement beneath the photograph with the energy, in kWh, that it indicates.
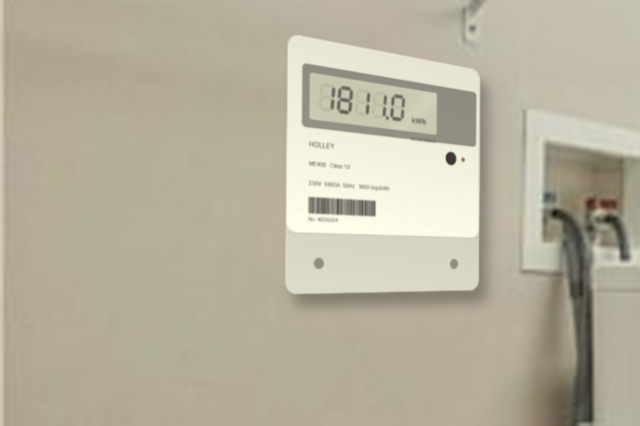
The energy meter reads 1811.0 kWh
